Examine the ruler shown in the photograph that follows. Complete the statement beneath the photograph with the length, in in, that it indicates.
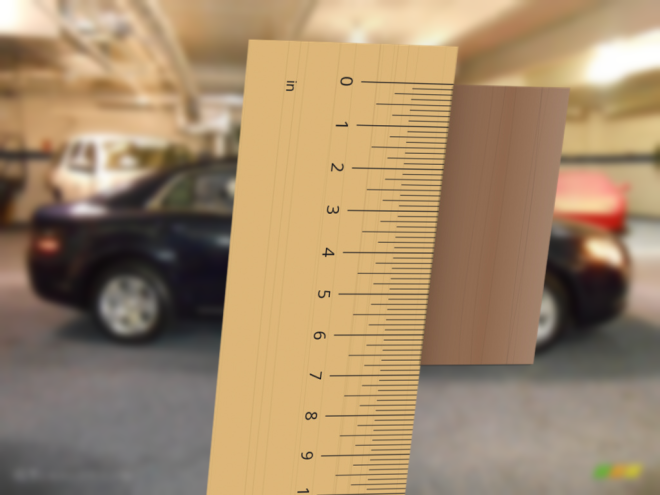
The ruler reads 6.75 in
